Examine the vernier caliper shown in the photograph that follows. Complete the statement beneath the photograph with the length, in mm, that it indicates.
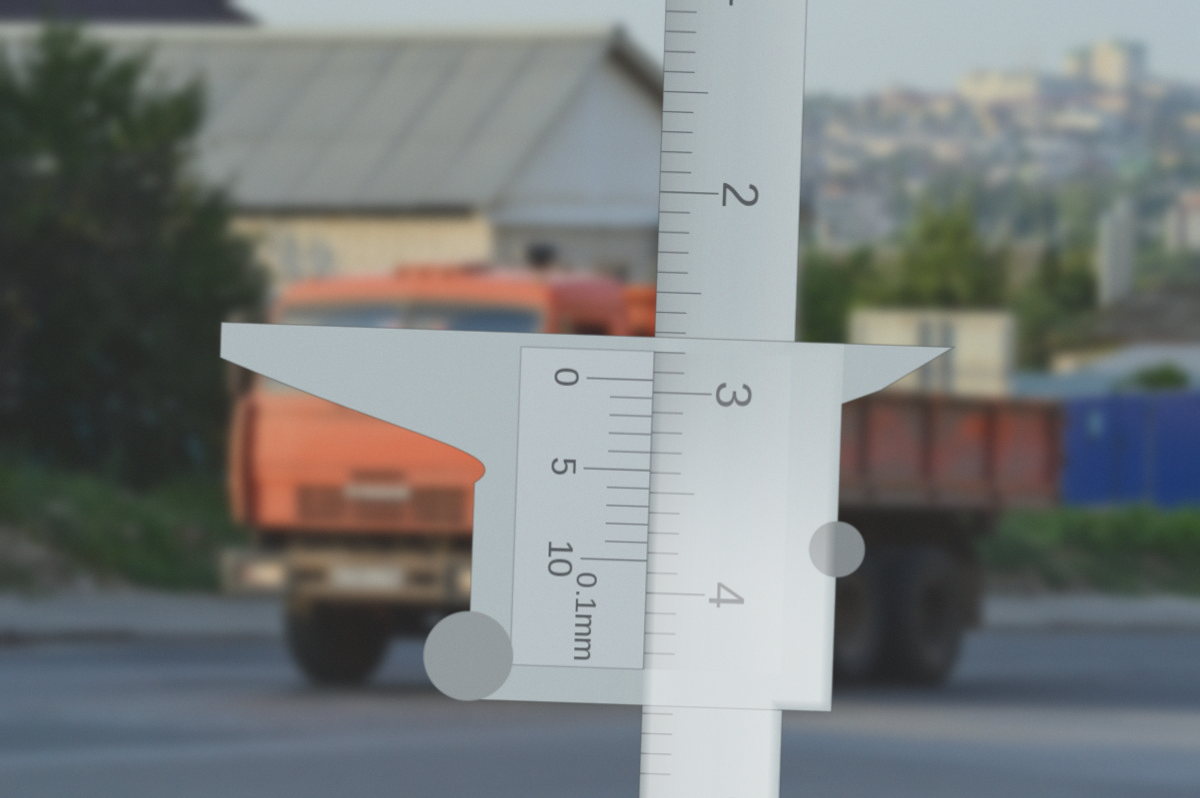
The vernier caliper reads 29.4 mm
